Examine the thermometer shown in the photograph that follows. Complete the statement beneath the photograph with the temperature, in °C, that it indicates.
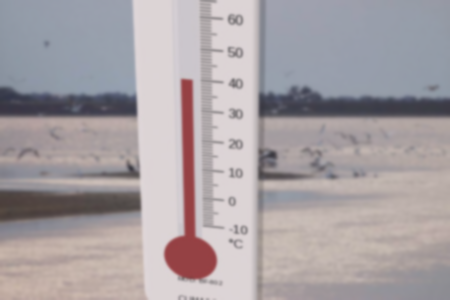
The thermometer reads 40 °C
